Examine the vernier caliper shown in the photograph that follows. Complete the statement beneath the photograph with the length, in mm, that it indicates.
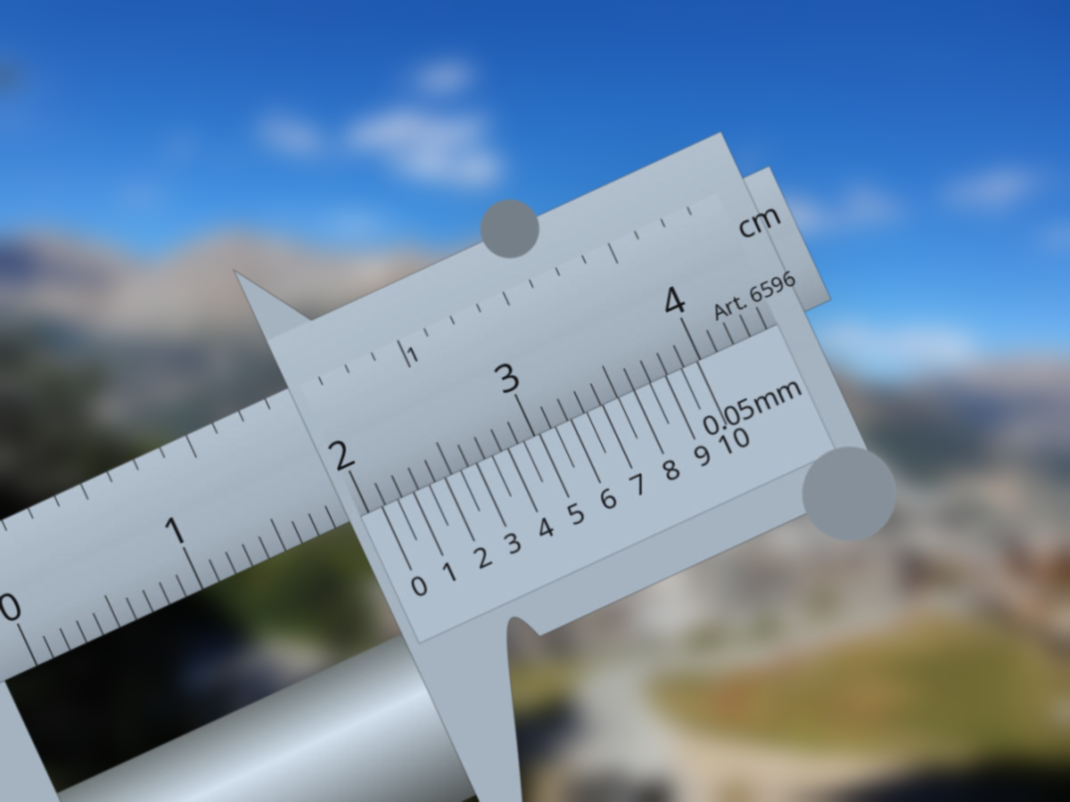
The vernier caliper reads 20.8 mm
